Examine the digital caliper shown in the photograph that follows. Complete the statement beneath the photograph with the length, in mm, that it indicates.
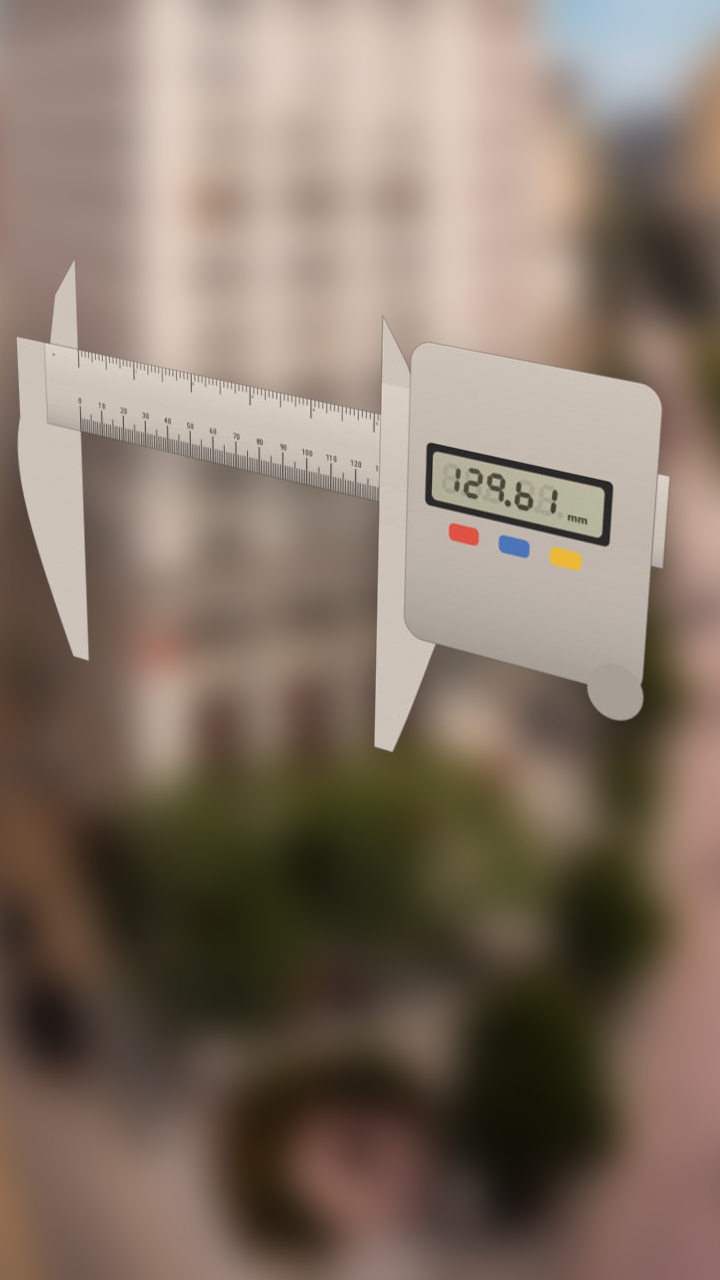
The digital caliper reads 129.61 mm
